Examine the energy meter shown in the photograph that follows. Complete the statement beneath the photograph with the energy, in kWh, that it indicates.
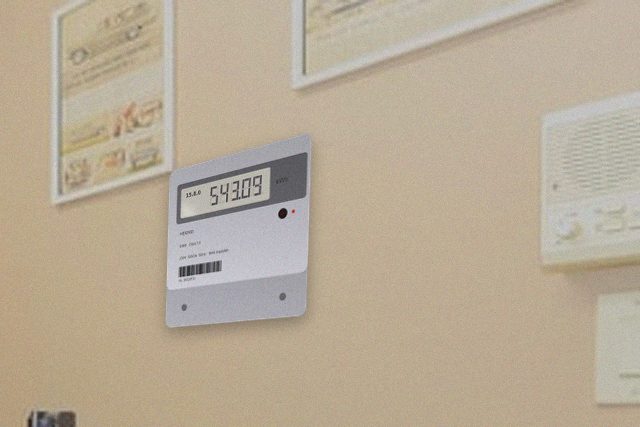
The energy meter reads 543.09 kWh
